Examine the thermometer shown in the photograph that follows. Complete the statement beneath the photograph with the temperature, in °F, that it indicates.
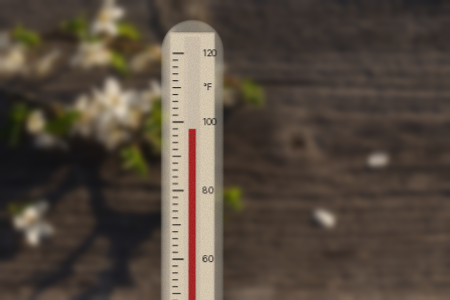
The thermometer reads 98 °F
